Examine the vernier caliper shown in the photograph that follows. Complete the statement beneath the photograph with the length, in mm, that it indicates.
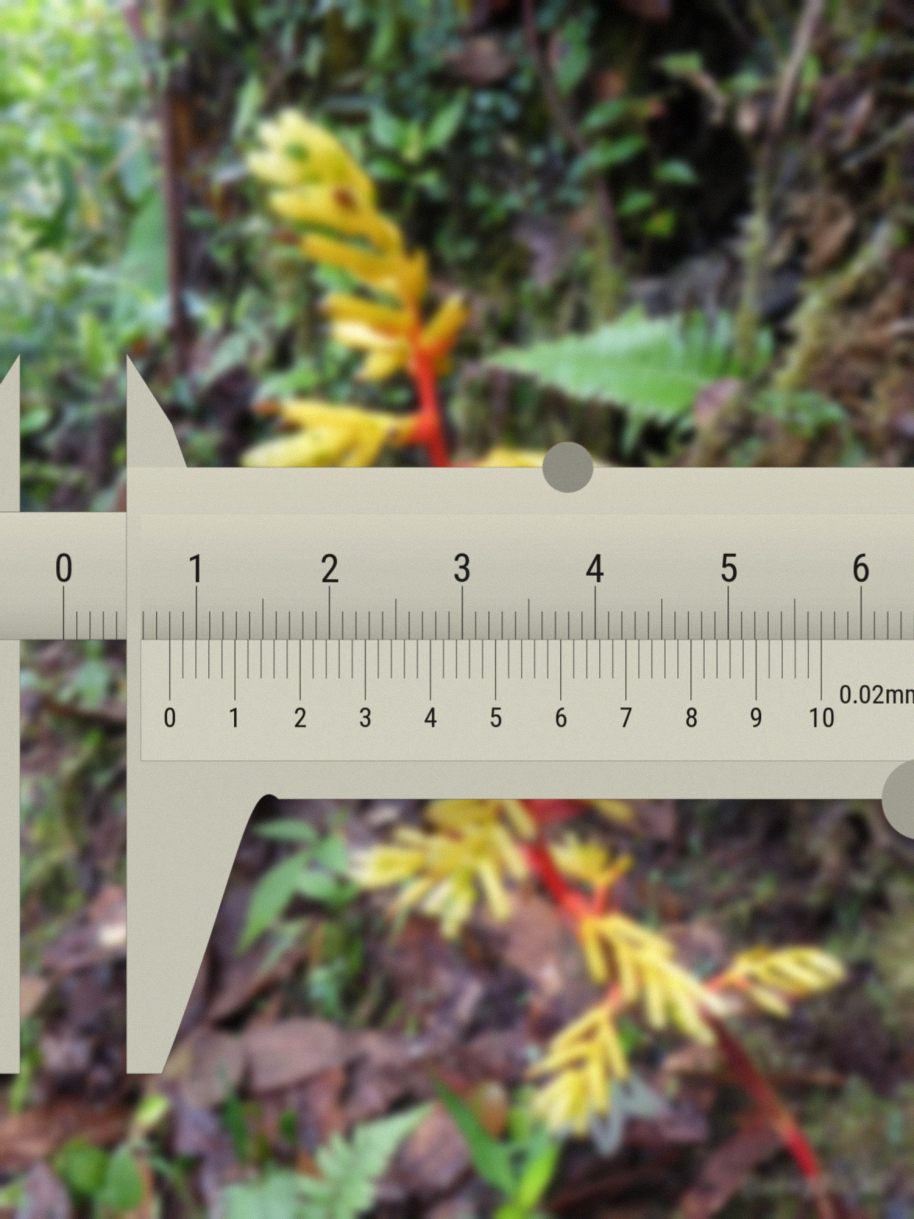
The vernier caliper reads 8.0 mm
